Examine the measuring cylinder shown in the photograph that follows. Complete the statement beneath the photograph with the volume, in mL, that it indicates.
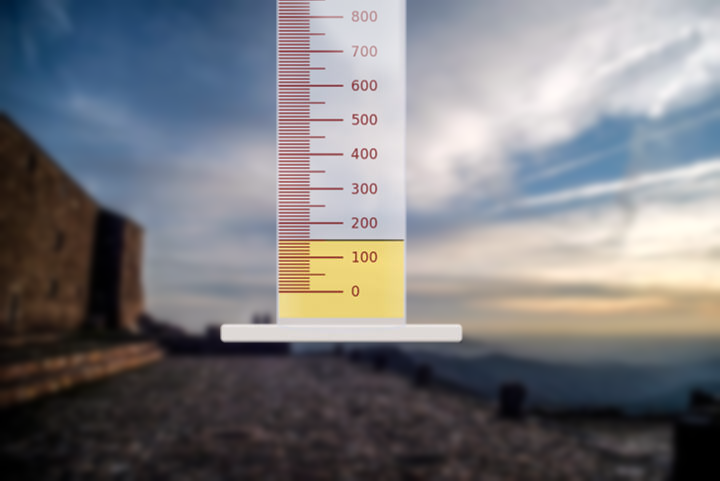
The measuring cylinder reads 150 mL
